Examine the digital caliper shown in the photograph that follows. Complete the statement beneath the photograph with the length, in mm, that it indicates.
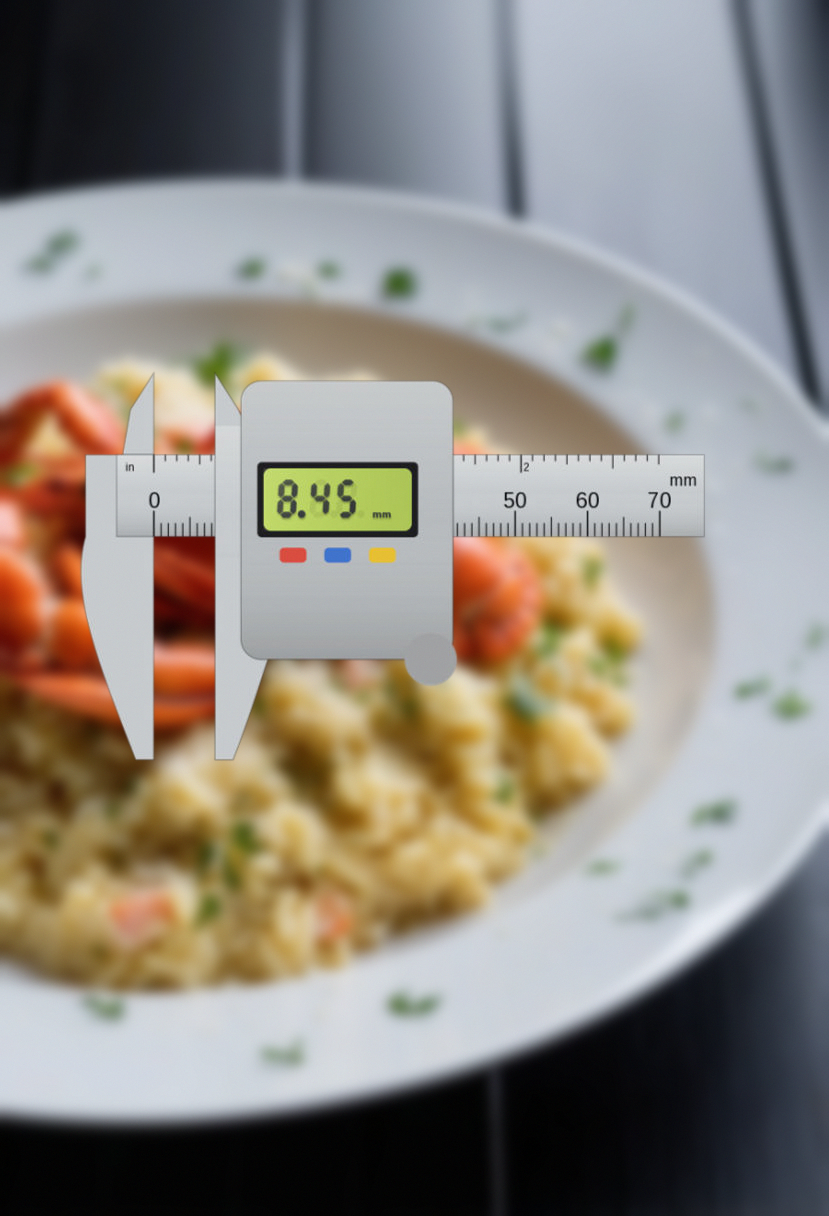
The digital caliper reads 8.45 mm
